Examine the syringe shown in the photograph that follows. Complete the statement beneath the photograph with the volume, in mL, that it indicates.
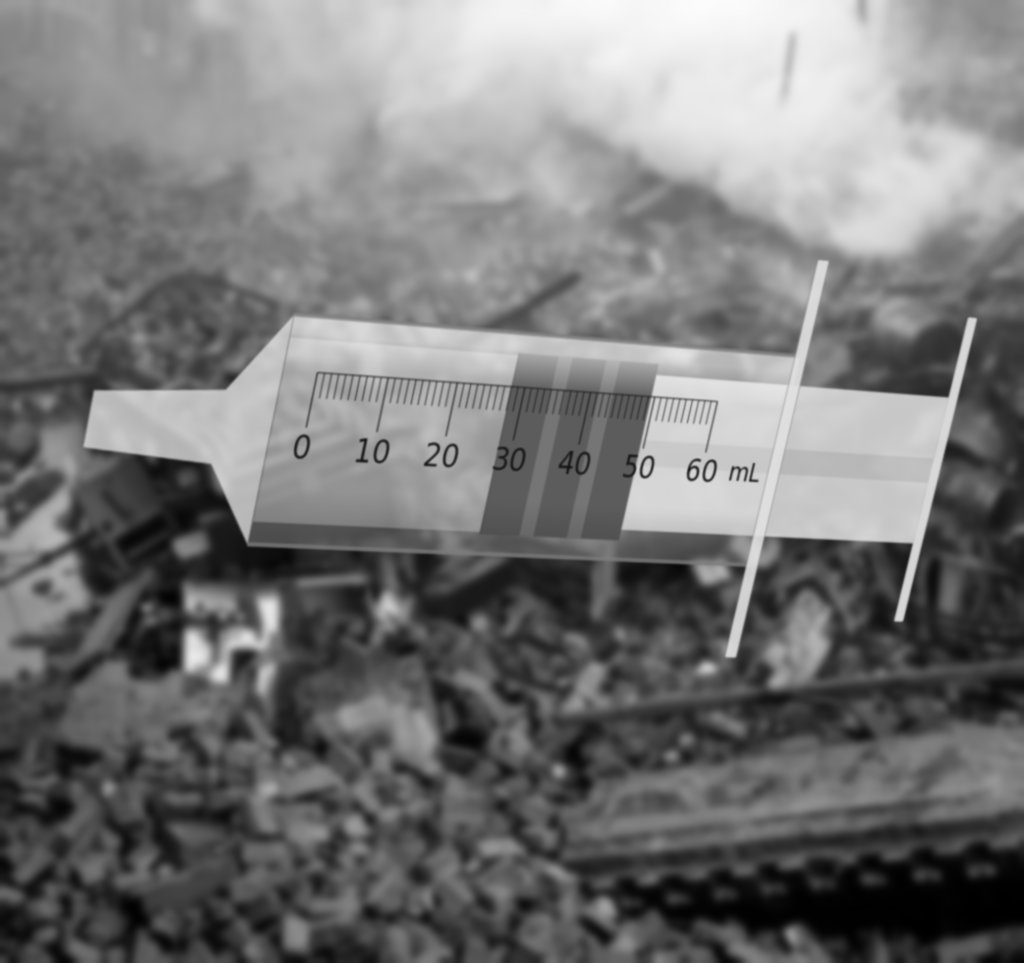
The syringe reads 28 mL
